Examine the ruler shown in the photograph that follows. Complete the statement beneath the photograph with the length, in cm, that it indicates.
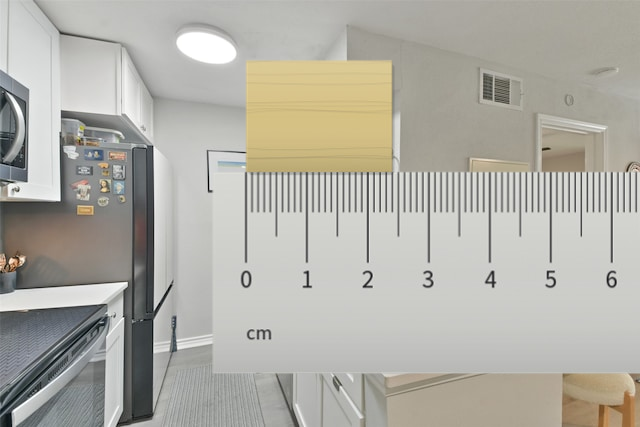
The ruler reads 2.4 cm
